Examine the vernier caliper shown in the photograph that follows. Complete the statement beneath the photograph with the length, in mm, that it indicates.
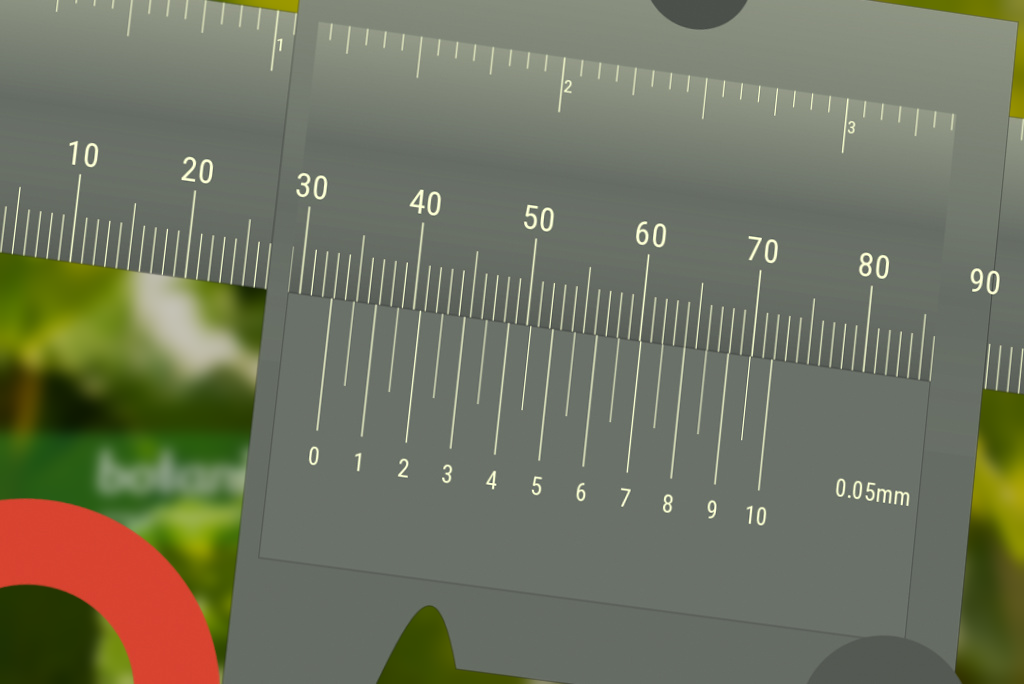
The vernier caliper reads 32.8 mm
